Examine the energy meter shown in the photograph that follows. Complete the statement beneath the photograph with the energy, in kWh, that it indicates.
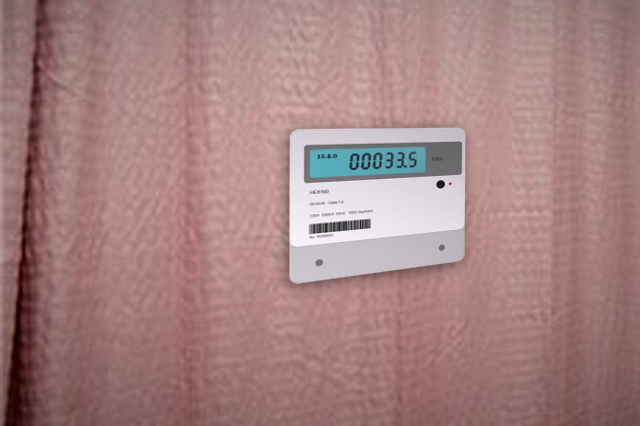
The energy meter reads 33.5 kWh
